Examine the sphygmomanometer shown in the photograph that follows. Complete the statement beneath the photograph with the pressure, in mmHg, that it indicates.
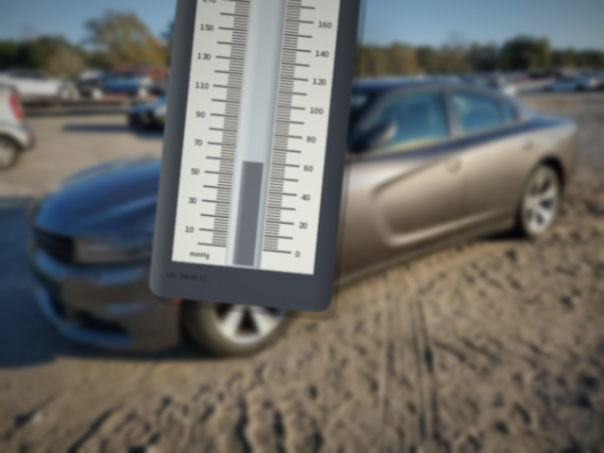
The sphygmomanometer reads 60 mmHg
